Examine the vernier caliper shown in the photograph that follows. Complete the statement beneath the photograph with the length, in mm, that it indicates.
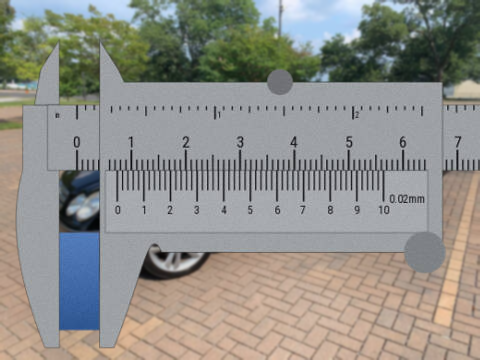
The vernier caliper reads 7.4 mm
